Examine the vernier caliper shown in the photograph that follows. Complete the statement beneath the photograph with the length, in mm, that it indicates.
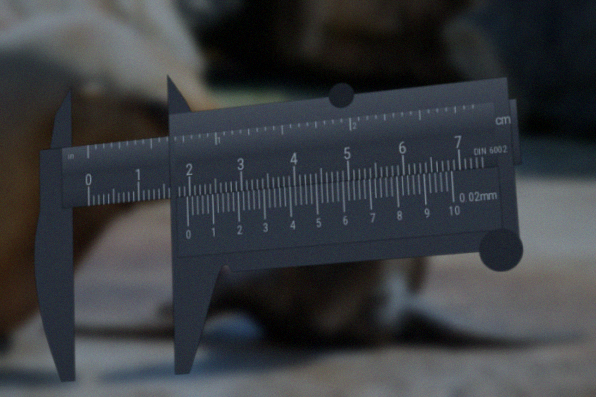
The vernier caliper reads 19.5 mm
